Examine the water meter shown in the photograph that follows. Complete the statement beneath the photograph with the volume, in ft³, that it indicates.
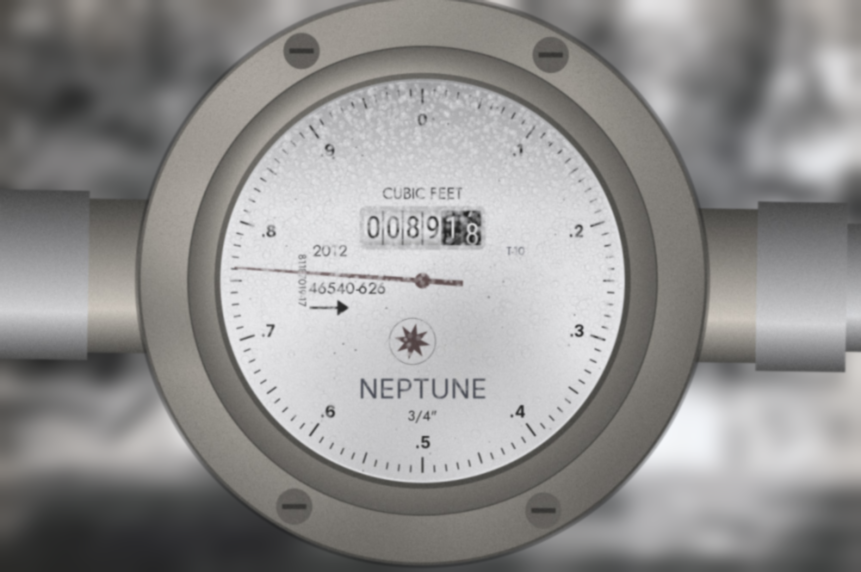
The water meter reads 8917.76 ft³
